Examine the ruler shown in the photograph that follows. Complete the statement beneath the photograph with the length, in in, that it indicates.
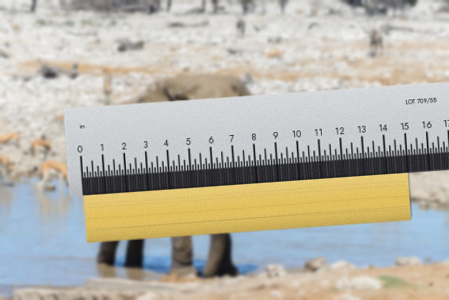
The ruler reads 15 in
